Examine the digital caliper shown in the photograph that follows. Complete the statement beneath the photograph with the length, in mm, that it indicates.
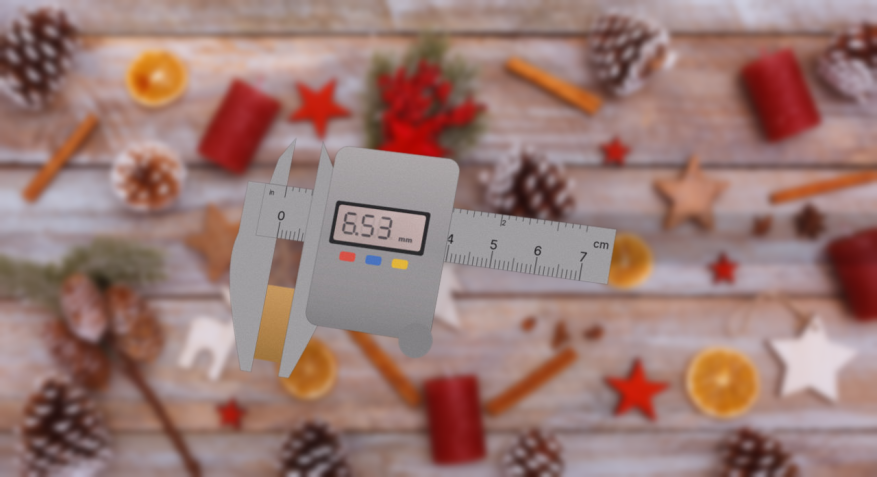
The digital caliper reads 6.53 mm
